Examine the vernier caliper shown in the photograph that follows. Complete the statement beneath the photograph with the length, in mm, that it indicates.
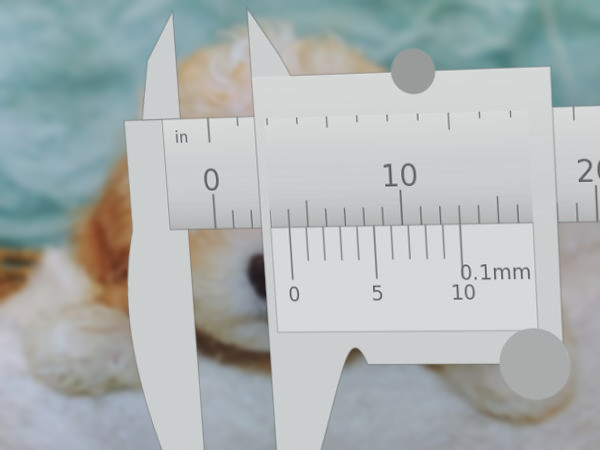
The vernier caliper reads 4.0 mm
